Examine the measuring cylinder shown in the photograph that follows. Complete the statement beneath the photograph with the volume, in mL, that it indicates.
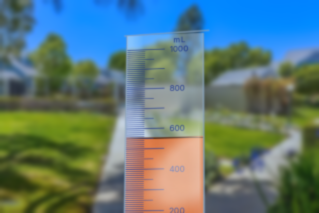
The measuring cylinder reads 550 mL
